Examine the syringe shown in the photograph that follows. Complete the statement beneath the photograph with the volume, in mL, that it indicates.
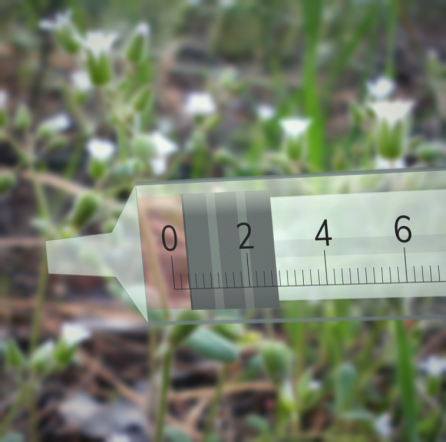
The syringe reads 0.4 mL
